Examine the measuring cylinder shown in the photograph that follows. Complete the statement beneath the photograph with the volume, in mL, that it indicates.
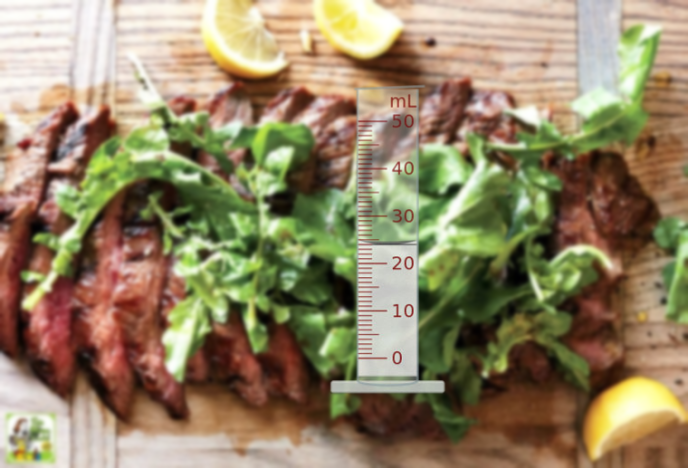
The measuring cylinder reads 24 mL
